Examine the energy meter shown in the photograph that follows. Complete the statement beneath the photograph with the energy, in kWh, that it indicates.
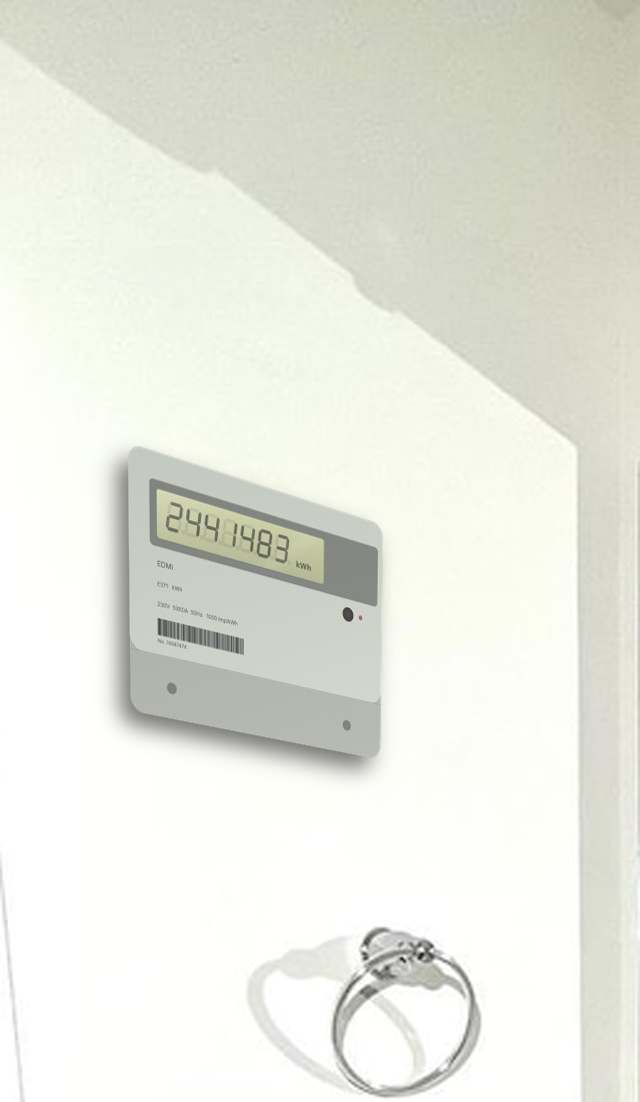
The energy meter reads 2441483 kWh
